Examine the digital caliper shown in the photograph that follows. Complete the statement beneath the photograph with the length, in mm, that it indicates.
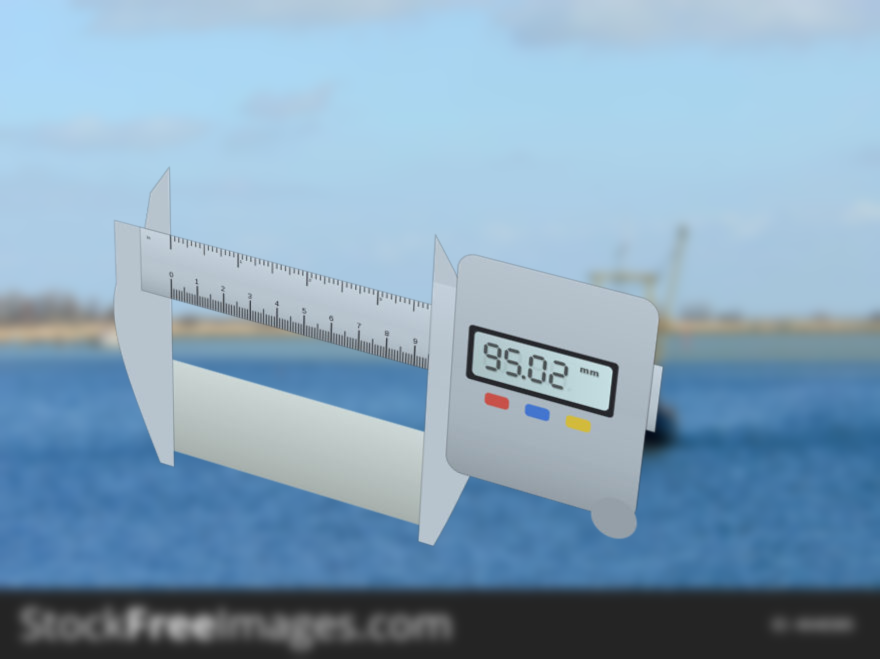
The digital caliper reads 95.02 mm
